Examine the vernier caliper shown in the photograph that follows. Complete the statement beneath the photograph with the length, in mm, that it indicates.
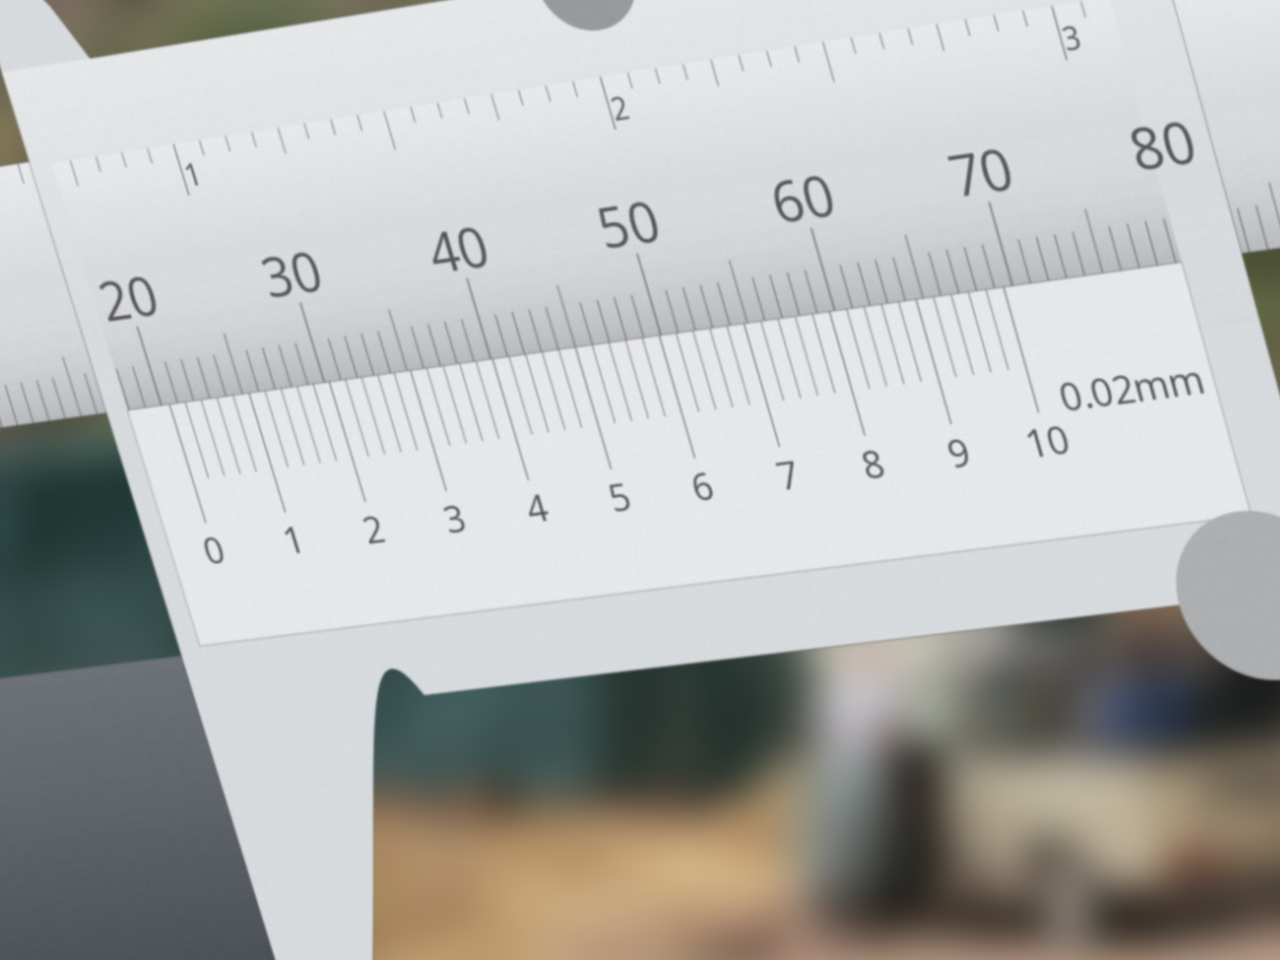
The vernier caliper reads 20.5 mm
